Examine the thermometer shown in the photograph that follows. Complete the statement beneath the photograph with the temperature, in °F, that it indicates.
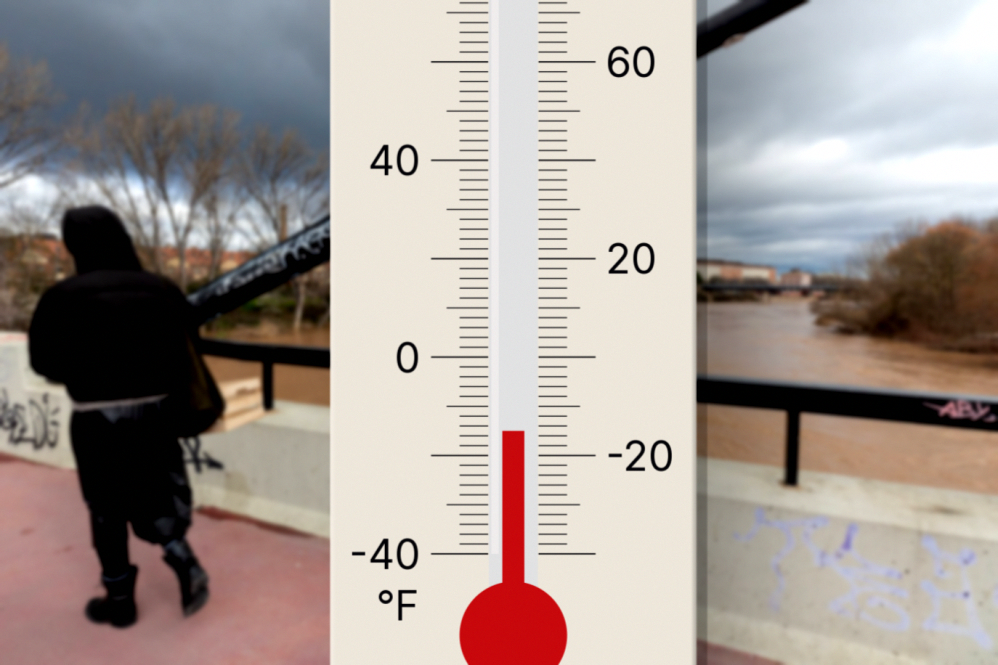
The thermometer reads -15 °F
